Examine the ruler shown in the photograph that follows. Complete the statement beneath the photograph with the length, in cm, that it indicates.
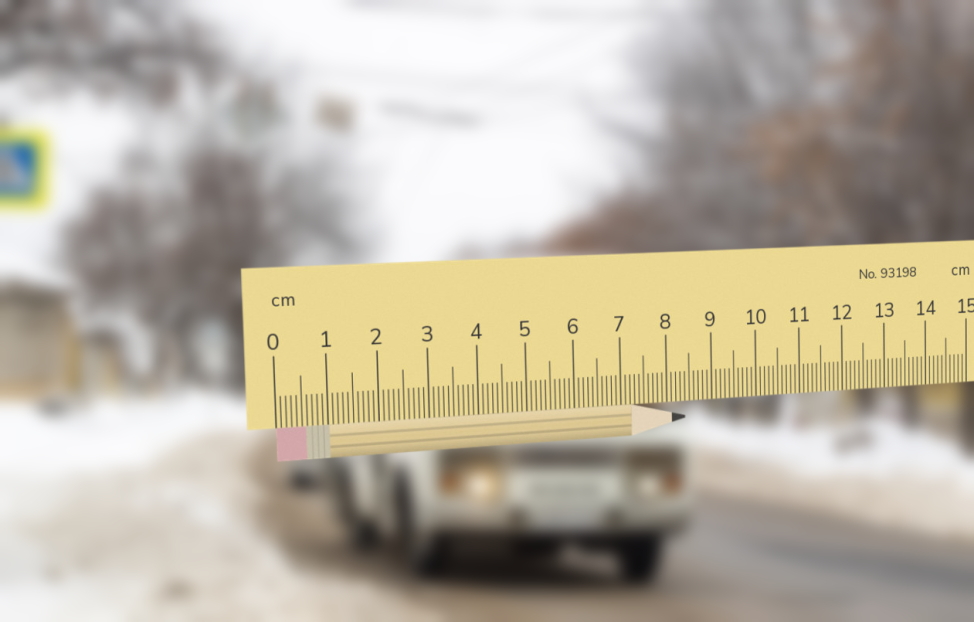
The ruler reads 8.4 cm
